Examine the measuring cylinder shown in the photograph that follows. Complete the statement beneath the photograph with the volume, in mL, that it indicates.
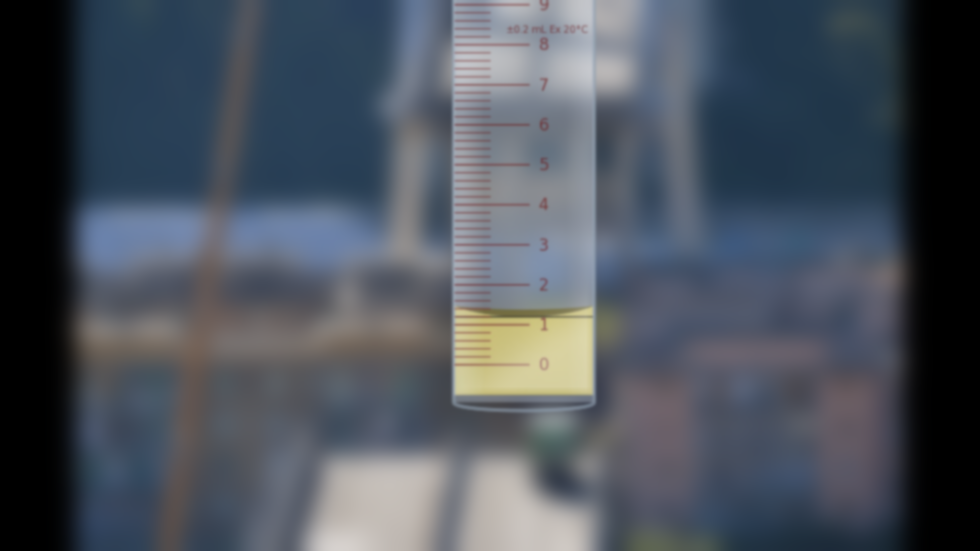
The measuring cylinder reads 1.2 mL
